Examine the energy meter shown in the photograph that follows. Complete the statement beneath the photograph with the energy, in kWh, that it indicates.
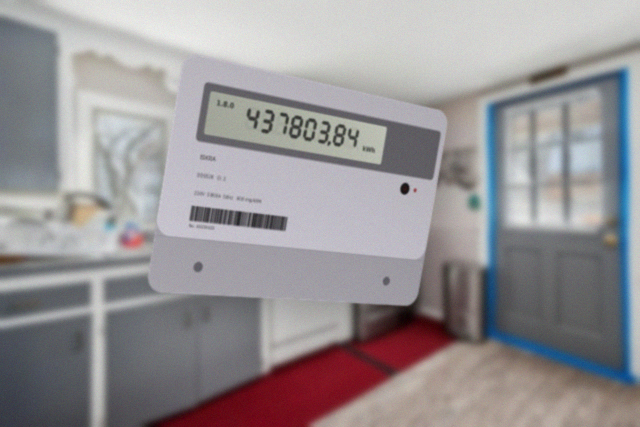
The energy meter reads 437803.84 kWh
